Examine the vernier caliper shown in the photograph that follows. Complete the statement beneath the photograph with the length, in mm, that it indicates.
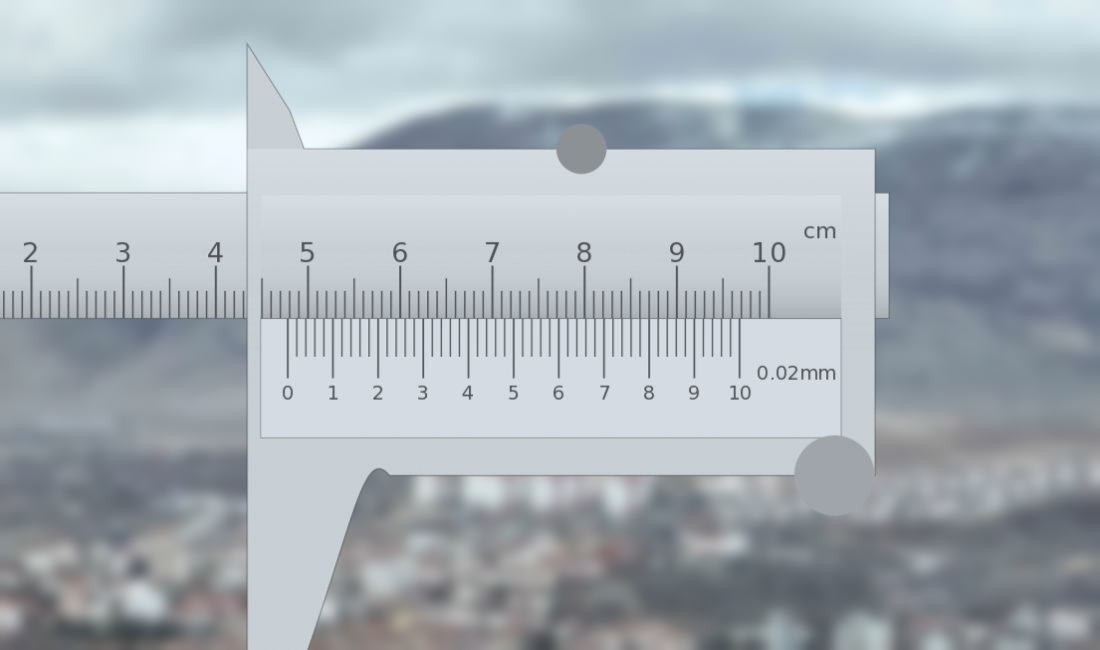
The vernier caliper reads 47.8 mm
